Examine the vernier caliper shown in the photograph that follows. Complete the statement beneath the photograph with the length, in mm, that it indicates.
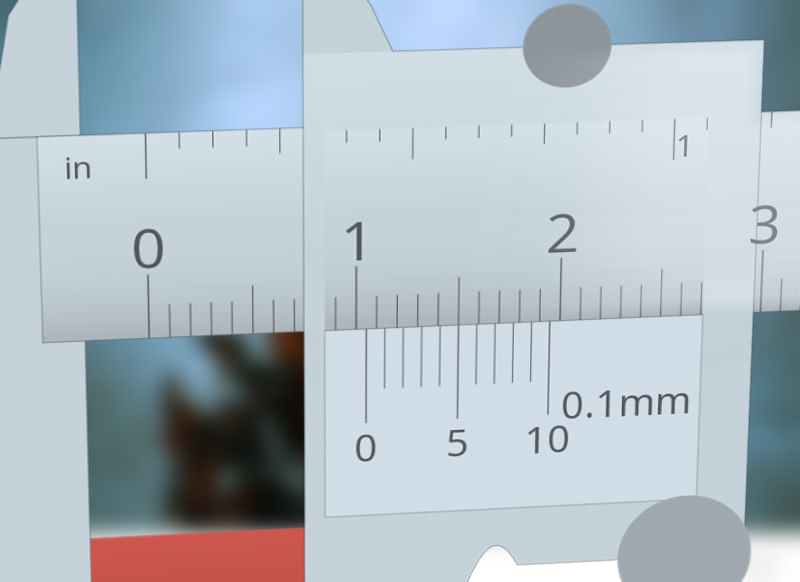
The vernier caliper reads 10.5 mm
